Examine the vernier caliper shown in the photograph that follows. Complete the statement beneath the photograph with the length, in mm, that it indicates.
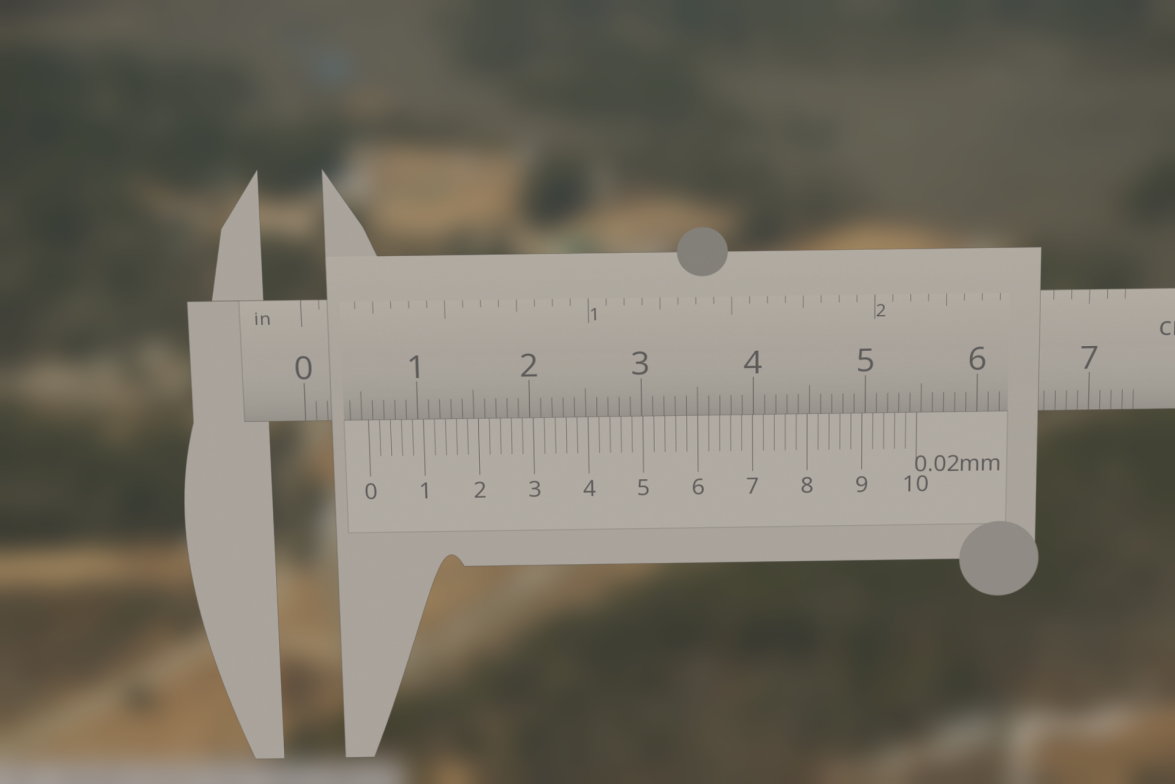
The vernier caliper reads 5.6 mm
